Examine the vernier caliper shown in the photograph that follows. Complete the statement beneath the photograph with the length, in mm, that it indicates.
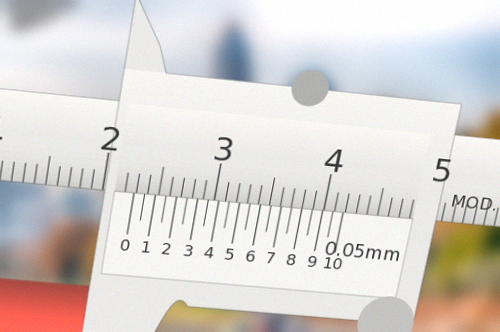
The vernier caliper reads 22.8 mm
